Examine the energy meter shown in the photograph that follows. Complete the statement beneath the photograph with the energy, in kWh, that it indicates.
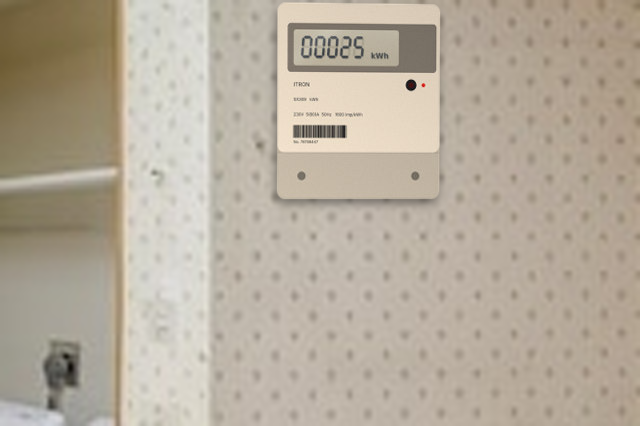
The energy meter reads 25 kWh
